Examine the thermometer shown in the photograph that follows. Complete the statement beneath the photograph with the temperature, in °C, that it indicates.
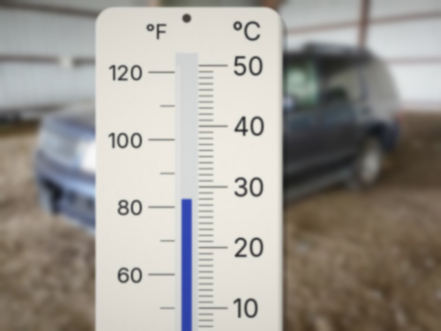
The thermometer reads 28 °C
